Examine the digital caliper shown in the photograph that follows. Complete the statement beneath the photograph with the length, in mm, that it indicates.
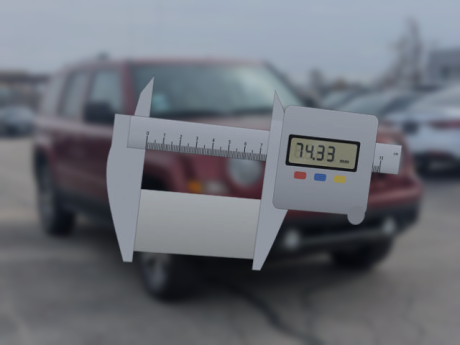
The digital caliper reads 74.33 mm
